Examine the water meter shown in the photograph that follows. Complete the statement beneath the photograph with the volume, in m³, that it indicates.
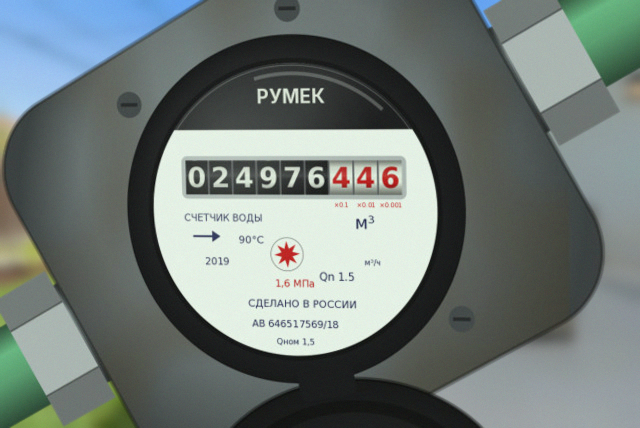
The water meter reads 24976.446 m³
